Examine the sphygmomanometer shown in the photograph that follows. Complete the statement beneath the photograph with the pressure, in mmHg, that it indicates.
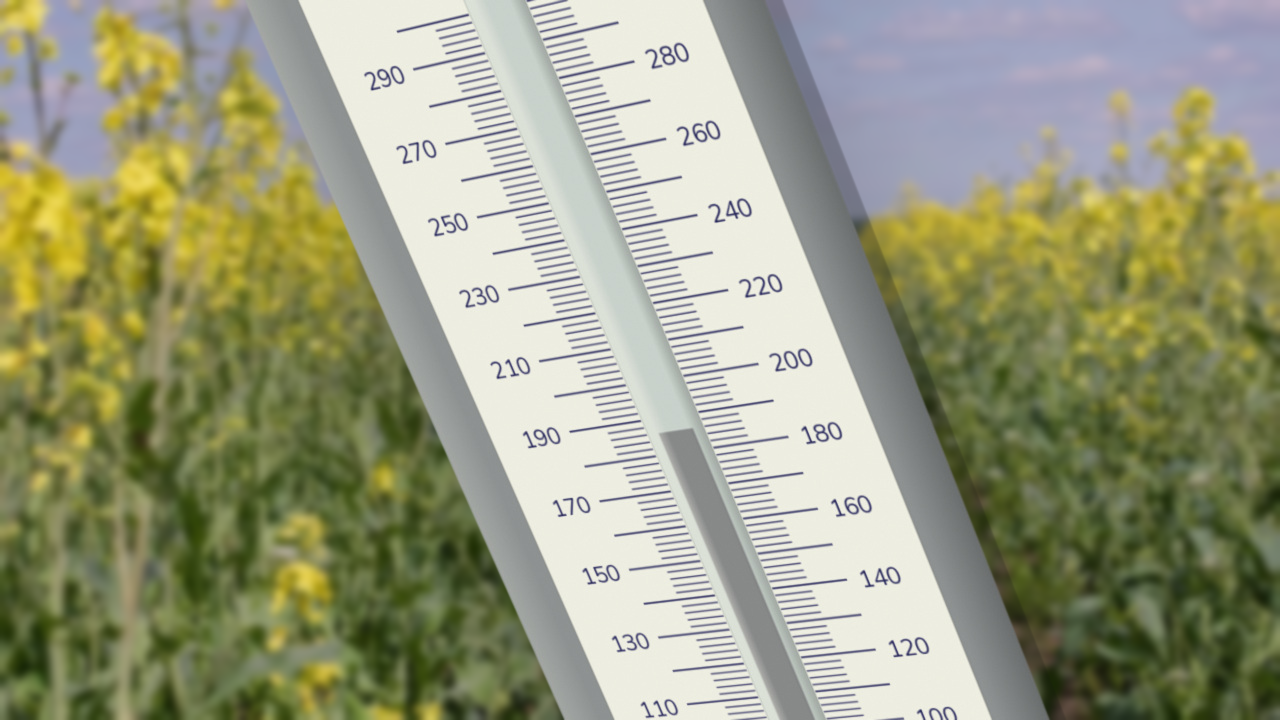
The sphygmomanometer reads 186 mmHg
